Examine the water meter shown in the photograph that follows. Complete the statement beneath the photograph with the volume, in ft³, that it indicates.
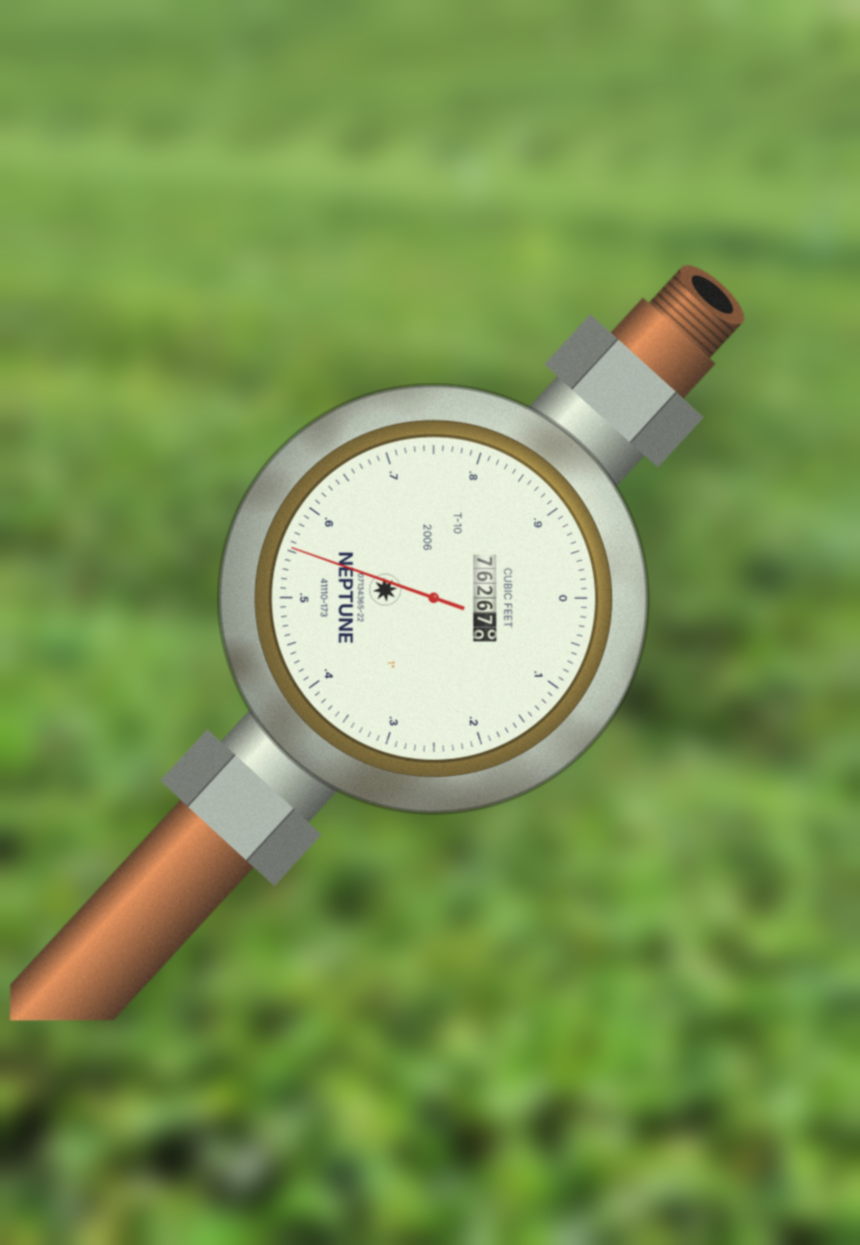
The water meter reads 762678.55 ft³
